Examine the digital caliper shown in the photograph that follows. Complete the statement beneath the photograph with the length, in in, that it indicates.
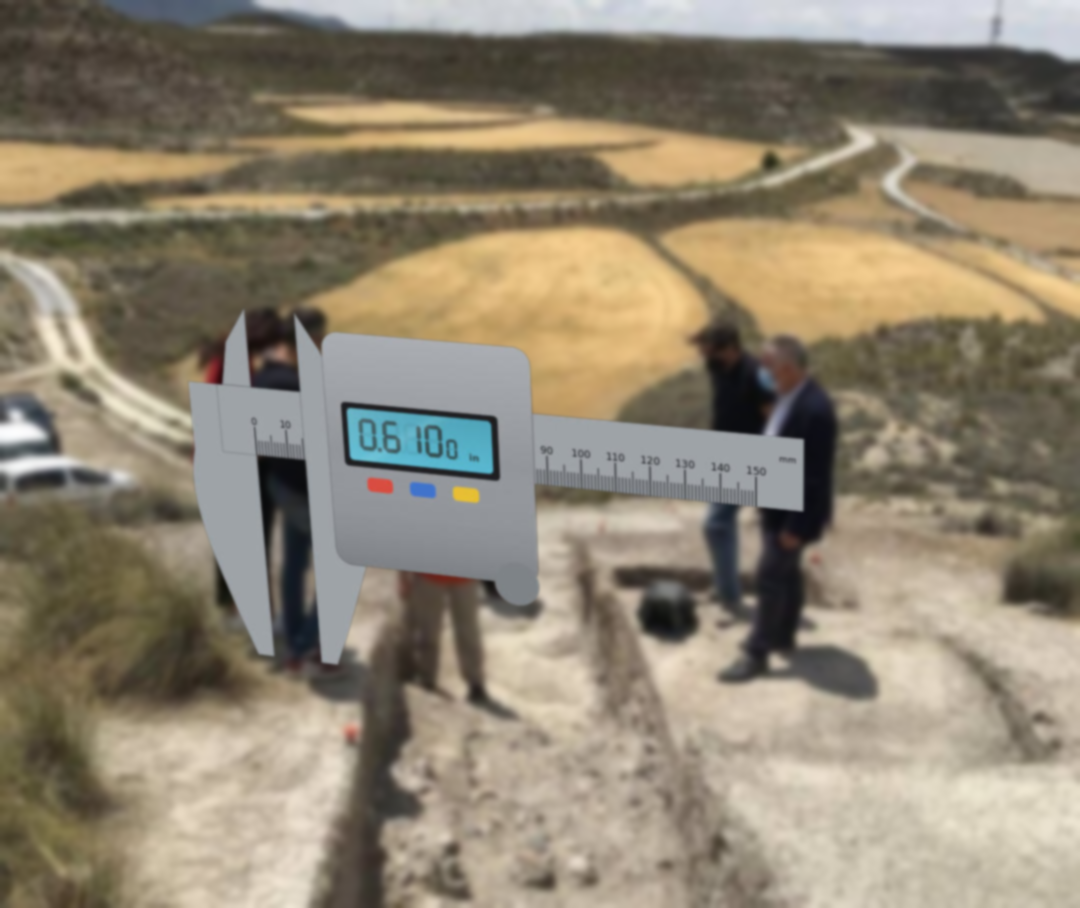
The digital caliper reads 0.6100 in
